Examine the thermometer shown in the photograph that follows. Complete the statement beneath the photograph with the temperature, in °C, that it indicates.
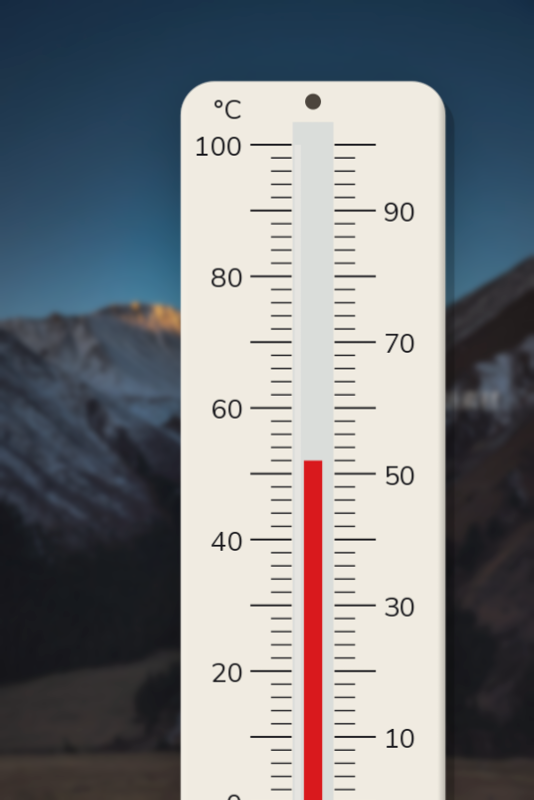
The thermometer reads 52 °C
